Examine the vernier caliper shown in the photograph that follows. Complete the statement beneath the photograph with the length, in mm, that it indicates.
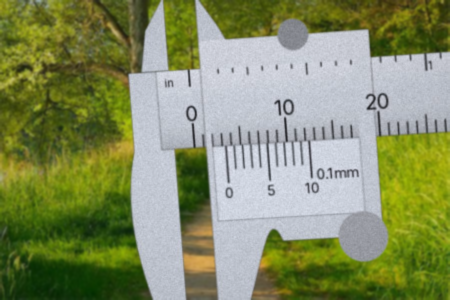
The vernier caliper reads 3.4 mm
